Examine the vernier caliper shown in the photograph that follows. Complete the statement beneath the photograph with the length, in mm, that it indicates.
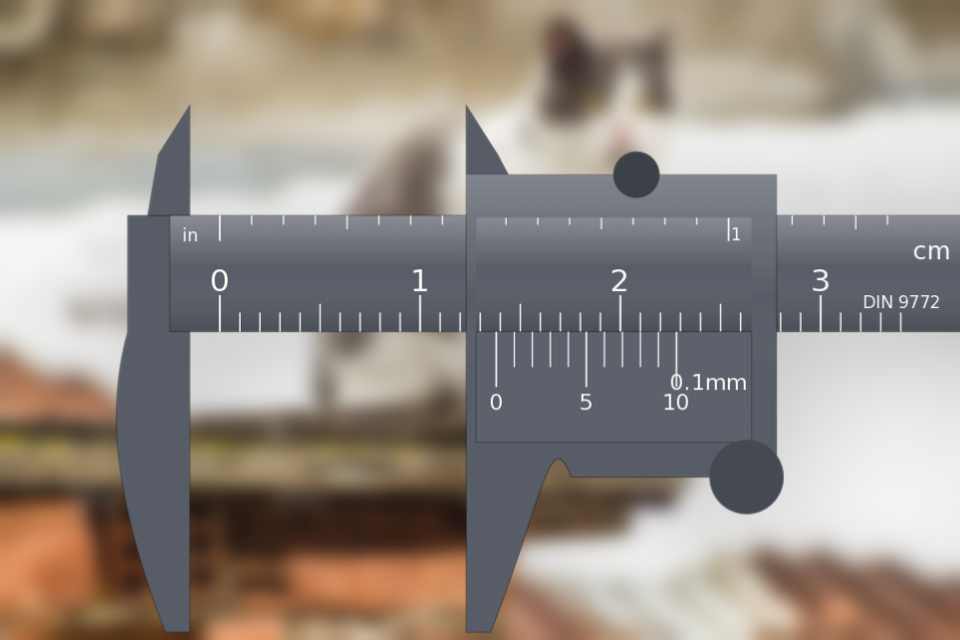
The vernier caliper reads 13.8 mm
